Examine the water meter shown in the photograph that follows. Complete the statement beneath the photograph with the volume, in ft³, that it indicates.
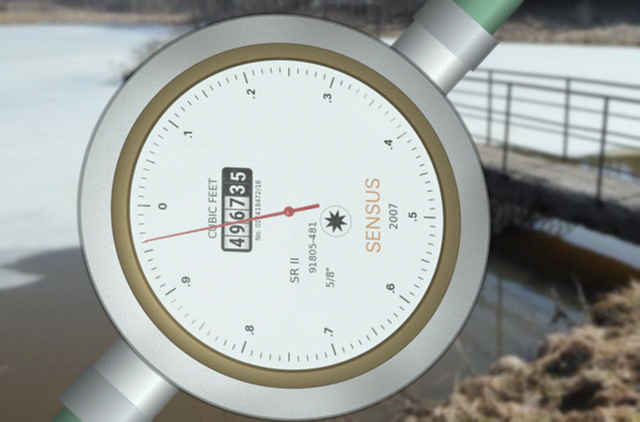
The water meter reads 496734.96 ft³
